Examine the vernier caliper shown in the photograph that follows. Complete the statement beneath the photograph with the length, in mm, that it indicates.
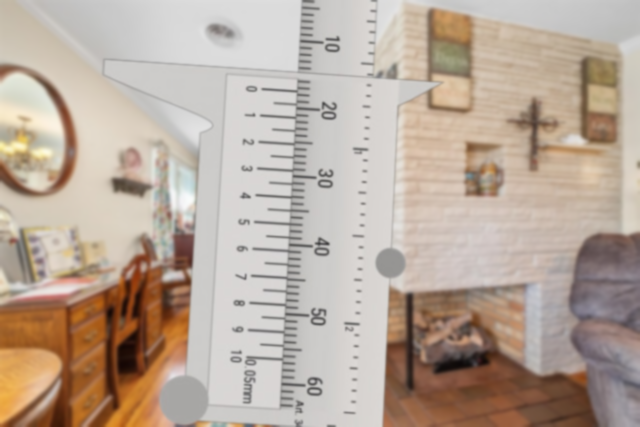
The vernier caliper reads 17.5 mm
